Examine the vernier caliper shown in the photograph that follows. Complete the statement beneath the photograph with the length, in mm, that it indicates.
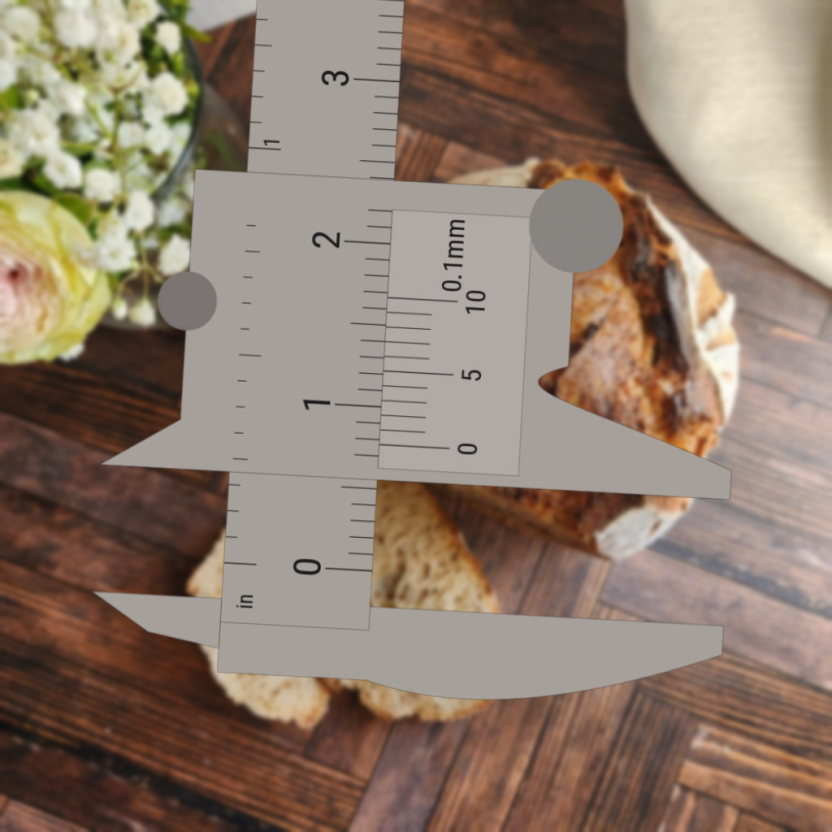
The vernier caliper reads 7.7 mm
